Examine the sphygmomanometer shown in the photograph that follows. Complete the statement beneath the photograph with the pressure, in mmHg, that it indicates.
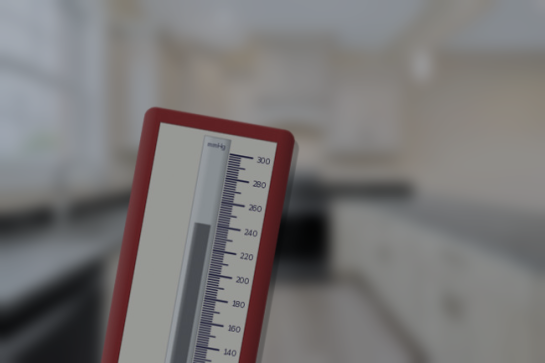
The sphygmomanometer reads 240 mmHg
